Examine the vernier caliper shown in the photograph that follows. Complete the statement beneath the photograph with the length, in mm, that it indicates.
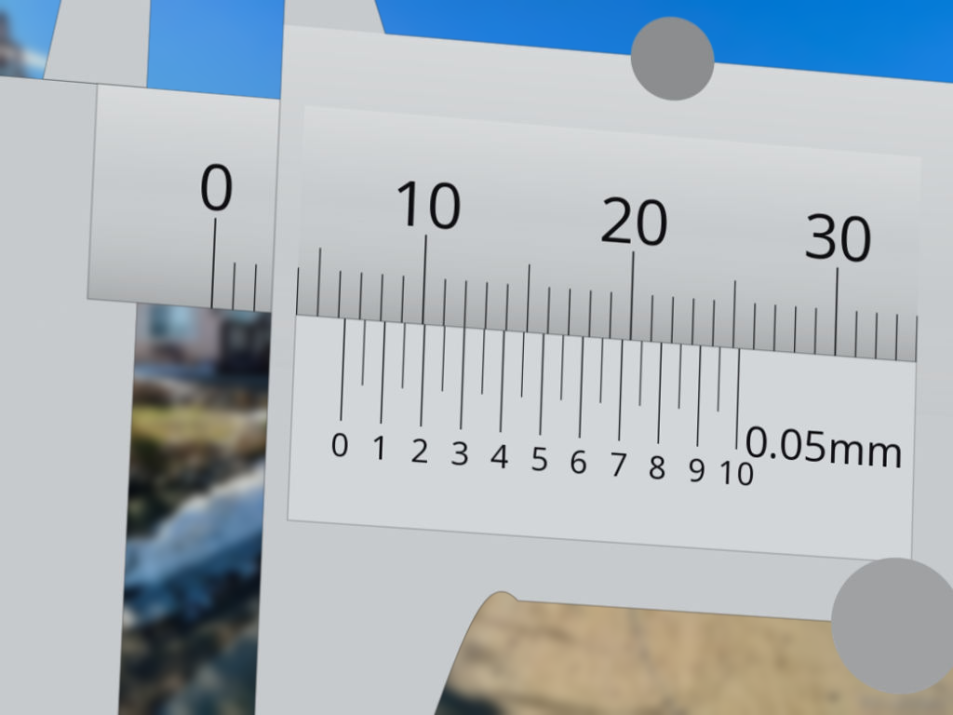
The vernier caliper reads 6.3 mm
